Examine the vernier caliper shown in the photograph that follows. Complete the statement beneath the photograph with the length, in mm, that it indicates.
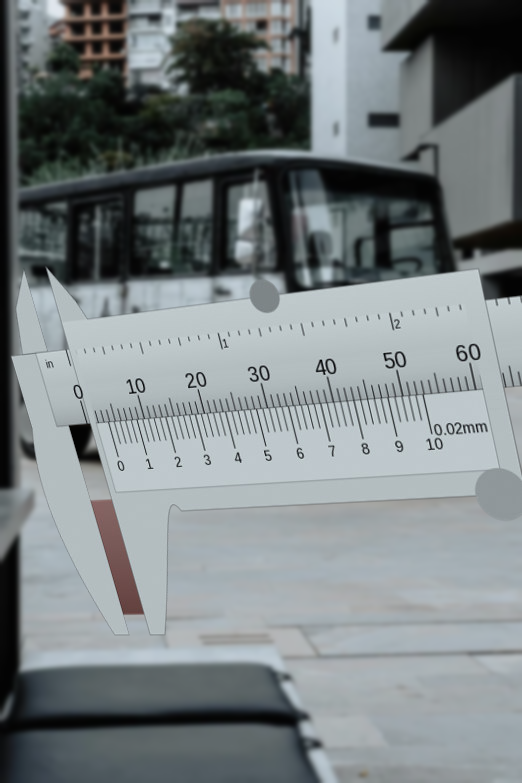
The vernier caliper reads 3.8 mm
